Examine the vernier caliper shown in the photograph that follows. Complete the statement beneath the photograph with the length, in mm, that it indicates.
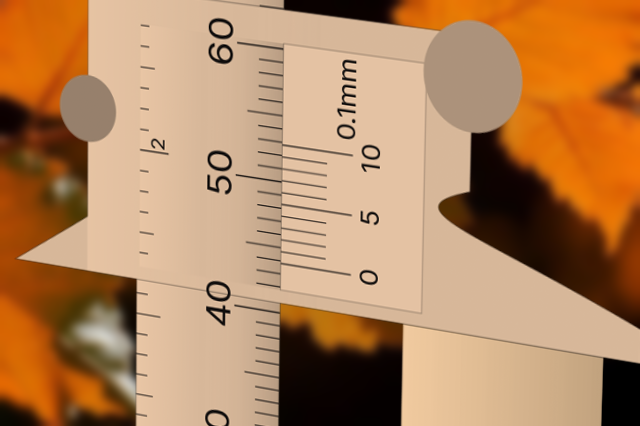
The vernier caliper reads 43.8 mm
